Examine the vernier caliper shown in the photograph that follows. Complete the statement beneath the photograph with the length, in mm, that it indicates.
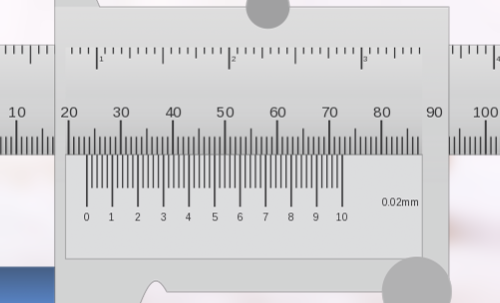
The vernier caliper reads 23.5 mm
